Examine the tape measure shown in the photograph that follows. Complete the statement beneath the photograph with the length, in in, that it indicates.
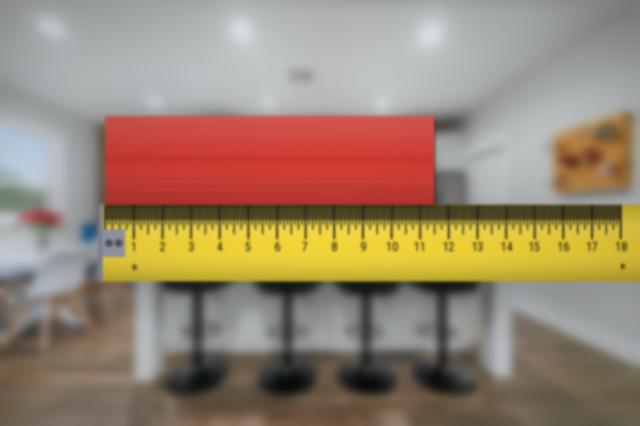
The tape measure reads 11.5 in
